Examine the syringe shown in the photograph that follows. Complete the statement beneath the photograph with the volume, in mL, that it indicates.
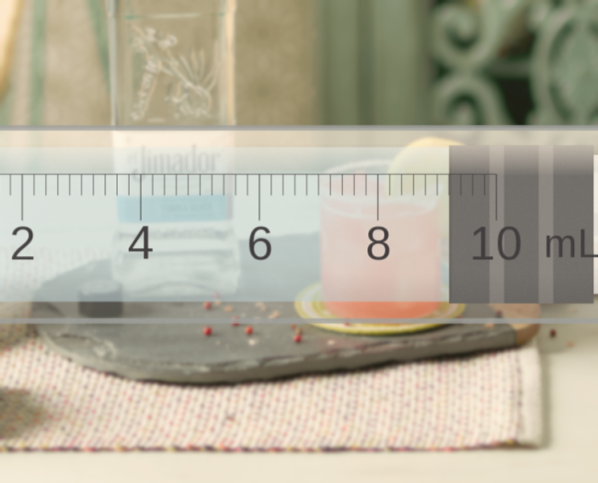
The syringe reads 9.2 mL
